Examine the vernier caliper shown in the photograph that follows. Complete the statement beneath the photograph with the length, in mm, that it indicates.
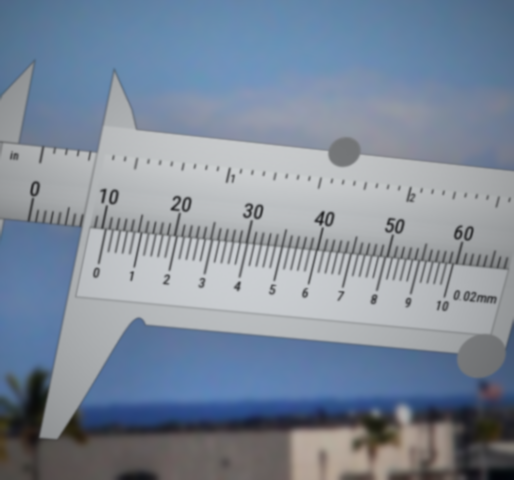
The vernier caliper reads 10.5 mm
